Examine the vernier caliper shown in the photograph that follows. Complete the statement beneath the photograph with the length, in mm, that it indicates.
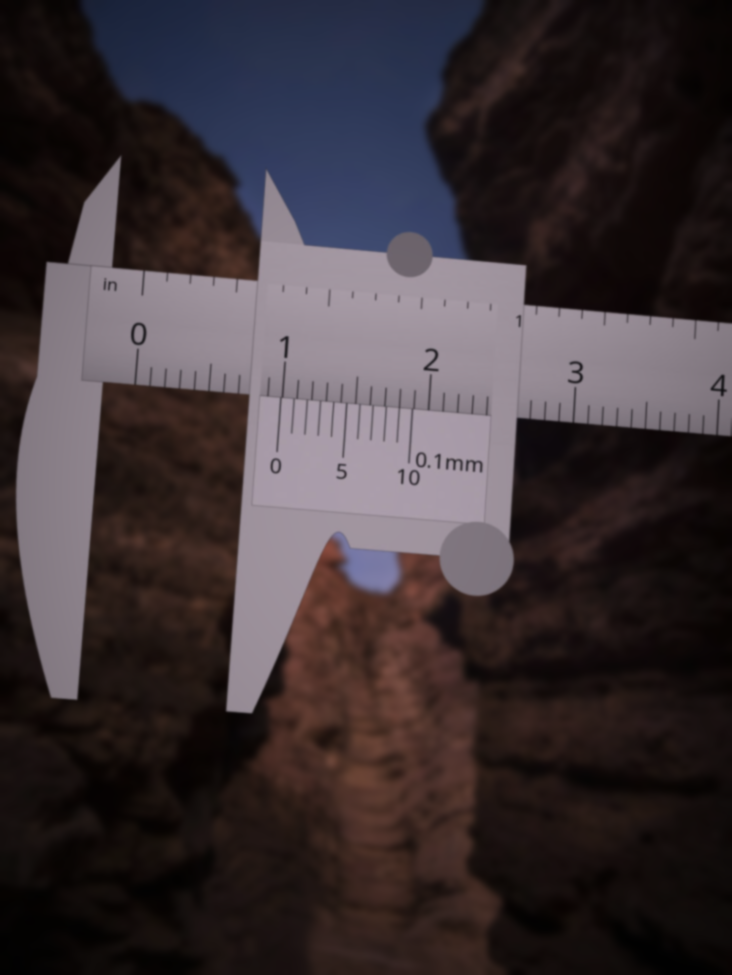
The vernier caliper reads 9.9 mm
